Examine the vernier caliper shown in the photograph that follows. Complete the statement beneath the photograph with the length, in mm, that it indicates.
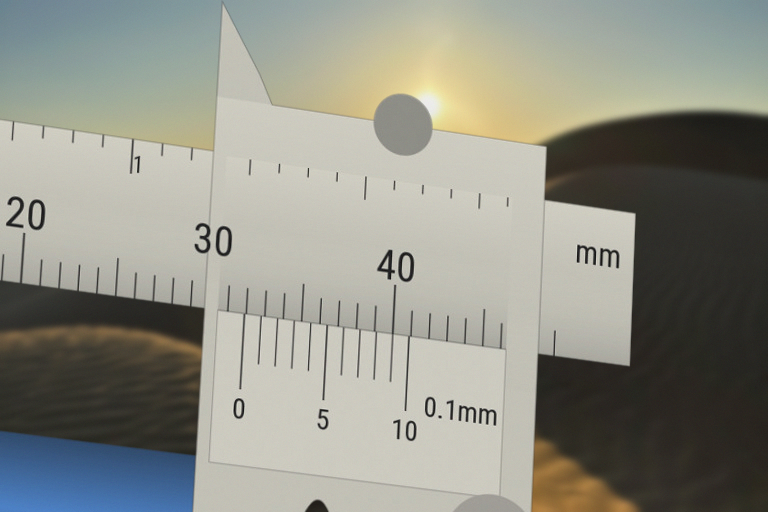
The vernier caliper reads 31.9 mm
